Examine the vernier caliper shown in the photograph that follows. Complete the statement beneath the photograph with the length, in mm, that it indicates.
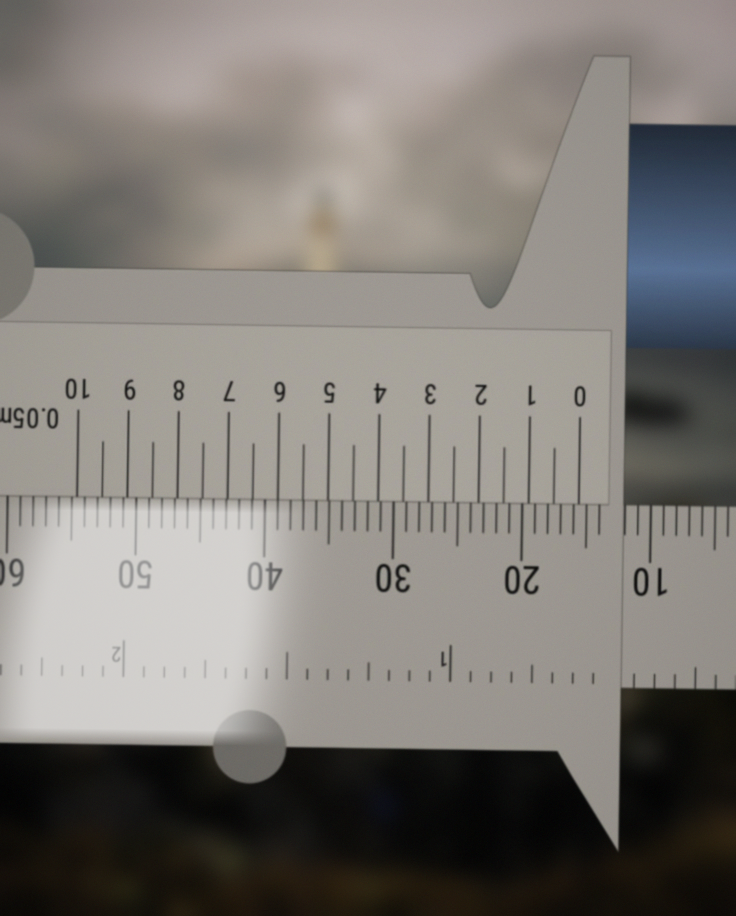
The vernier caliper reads 15.6 mm
